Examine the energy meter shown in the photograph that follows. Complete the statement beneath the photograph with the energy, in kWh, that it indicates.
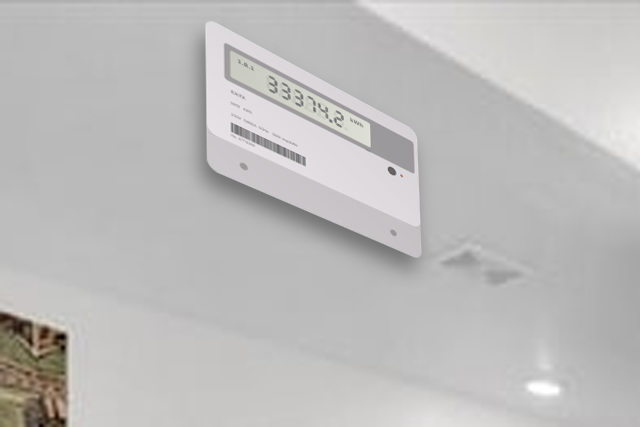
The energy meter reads 33374.2 kWh
